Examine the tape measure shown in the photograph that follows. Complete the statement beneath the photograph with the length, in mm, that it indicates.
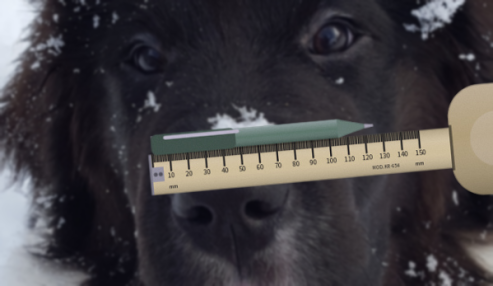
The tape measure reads 125 mm
